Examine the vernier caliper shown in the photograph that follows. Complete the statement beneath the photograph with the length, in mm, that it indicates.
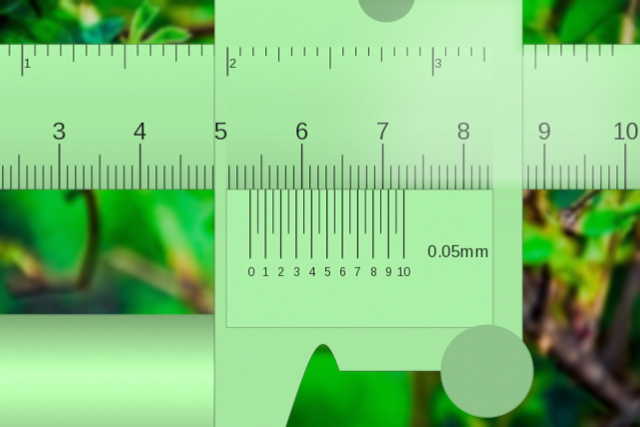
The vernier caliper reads 53.6 mm
